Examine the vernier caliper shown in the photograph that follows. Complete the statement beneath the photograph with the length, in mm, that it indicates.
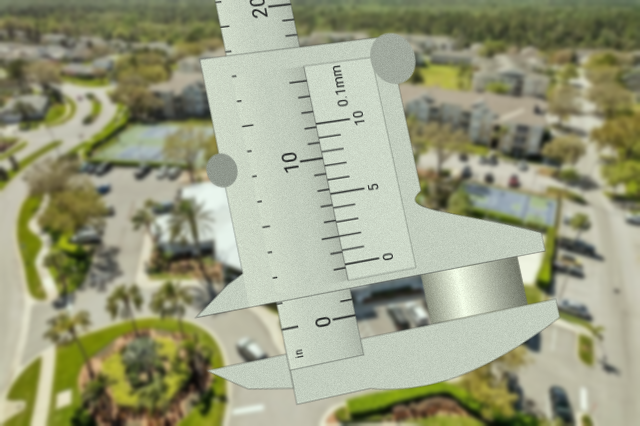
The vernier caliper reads 3.2 mm
